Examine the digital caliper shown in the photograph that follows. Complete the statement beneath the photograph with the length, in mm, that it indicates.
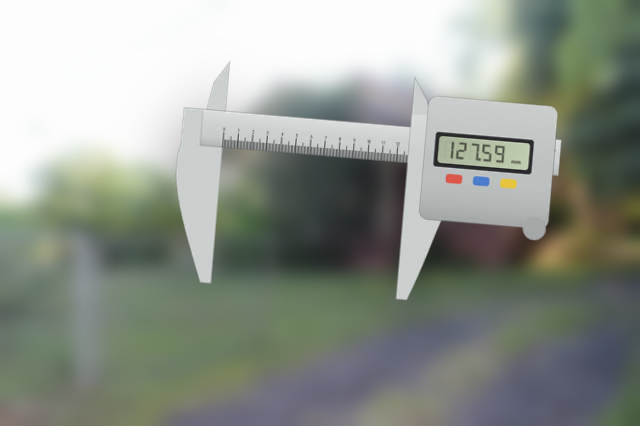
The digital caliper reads 127.59 mm
